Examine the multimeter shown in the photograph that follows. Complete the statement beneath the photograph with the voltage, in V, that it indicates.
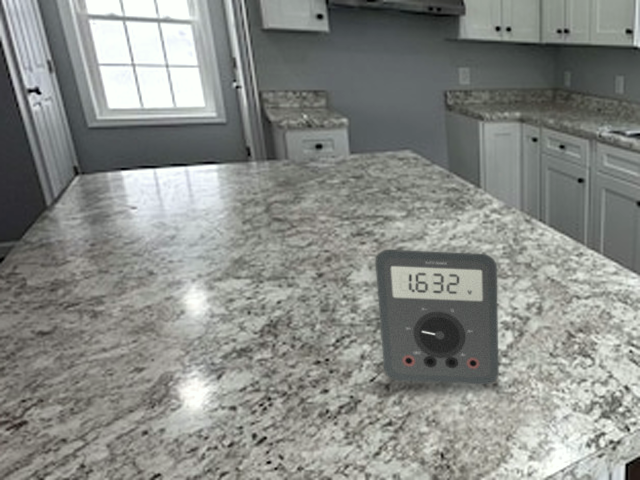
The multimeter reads 1.632 V
